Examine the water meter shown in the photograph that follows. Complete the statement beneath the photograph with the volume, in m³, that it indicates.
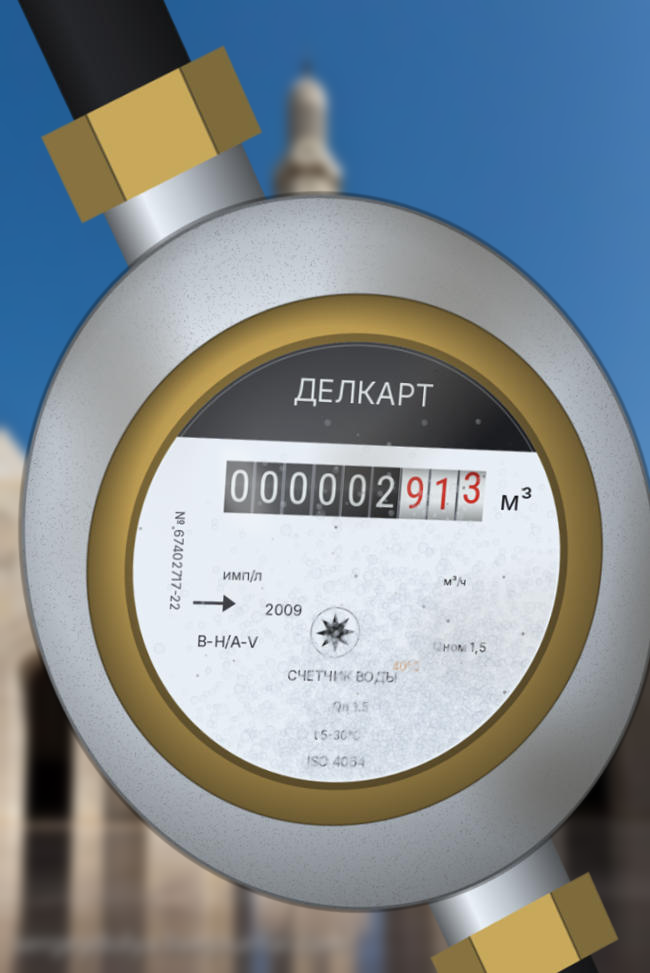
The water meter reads 2.913 m³
